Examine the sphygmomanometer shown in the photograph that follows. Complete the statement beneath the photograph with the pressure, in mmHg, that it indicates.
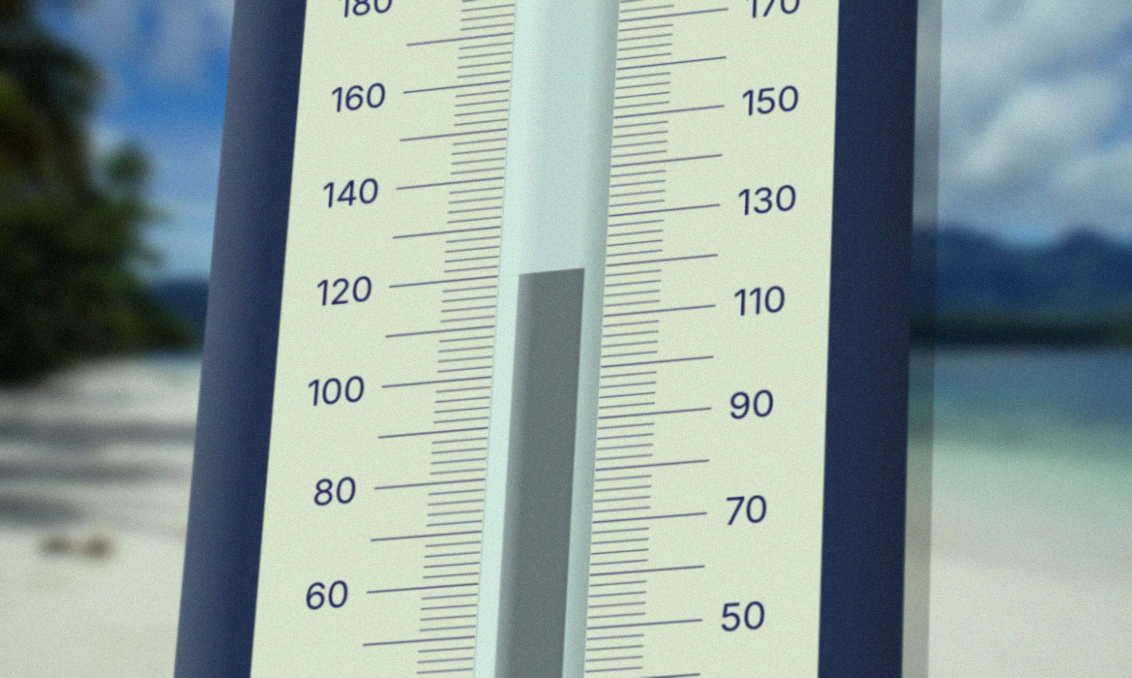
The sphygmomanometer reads 120 mmHg
